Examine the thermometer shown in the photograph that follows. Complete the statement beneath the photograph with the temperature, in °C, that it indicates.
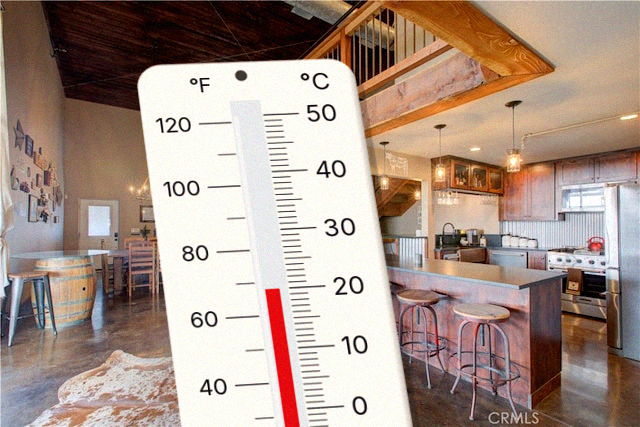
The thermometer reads 20 °C
